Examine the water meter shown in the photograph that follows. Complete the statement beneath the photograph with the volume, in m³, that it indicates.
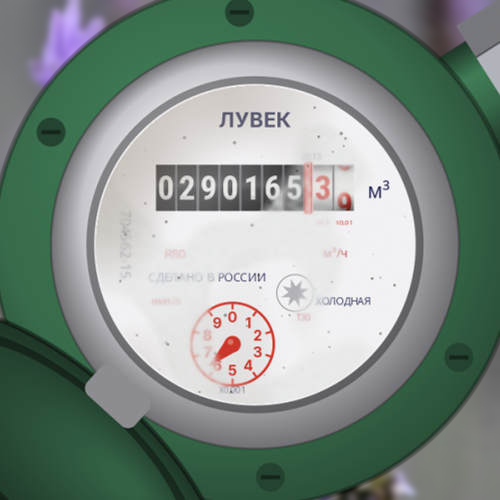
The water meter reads 290165.386 m³
